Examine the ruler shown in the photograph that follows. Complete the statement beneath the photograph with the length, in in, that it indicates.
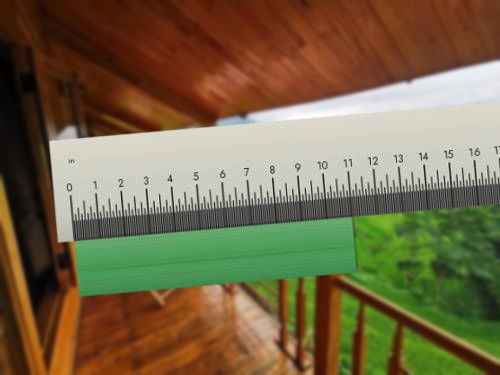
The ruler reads 11 in
